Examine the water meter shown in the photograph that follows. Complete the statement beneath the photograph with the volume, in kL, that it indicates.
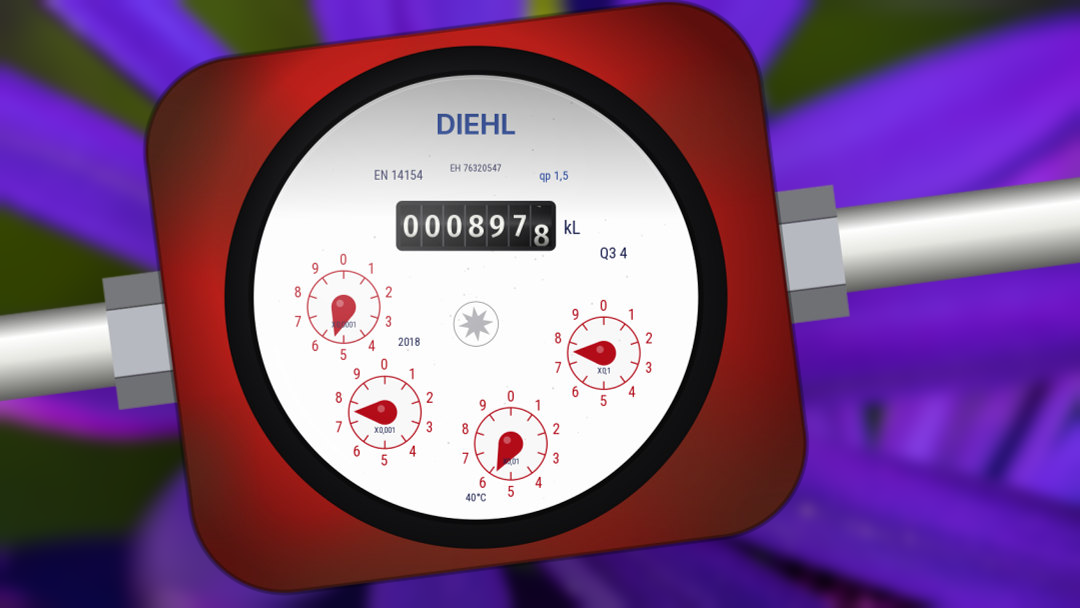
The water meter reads 8977.7575 kL
